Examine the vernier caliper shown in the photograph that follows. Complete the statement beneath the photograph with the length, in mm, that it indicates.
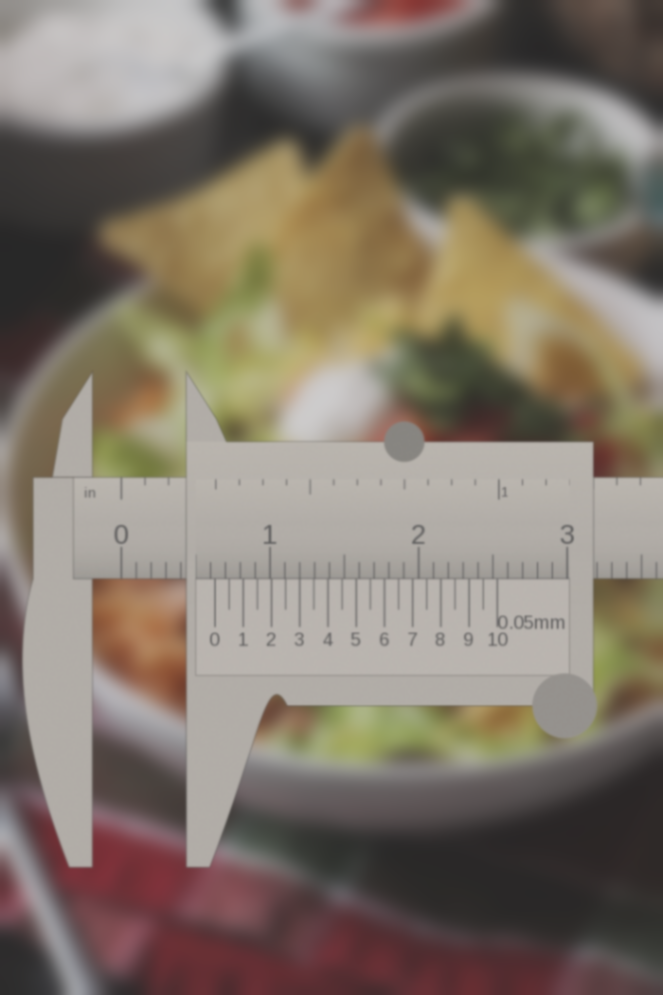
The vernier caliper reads 6.3 mm
